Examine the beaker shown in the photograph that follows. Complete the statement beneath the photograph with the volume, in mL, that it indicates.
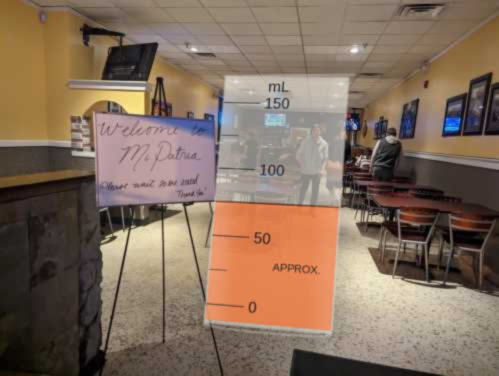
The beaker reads 75 mL
